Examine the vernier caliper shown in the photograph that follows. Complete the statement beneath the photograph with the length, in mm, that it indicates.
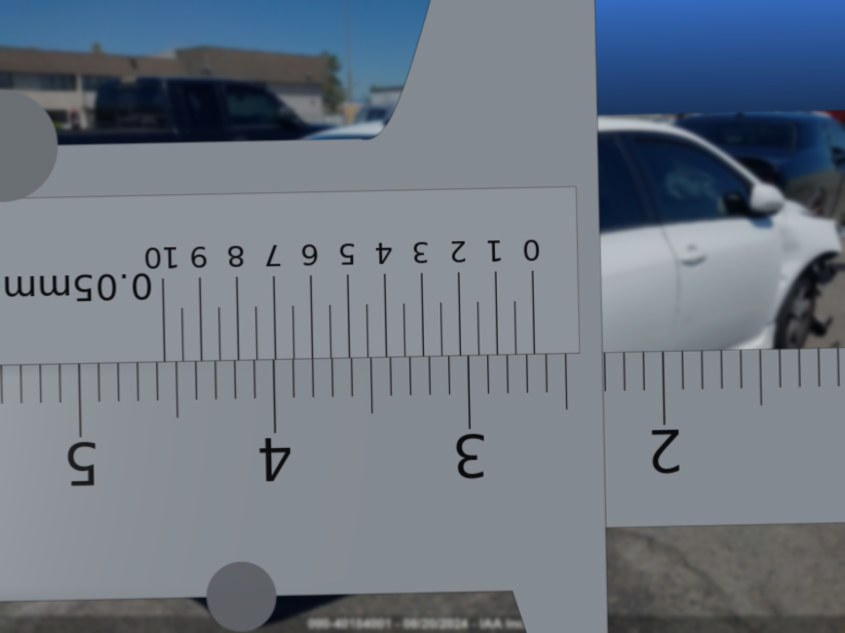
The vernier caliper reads 26.6 mm
